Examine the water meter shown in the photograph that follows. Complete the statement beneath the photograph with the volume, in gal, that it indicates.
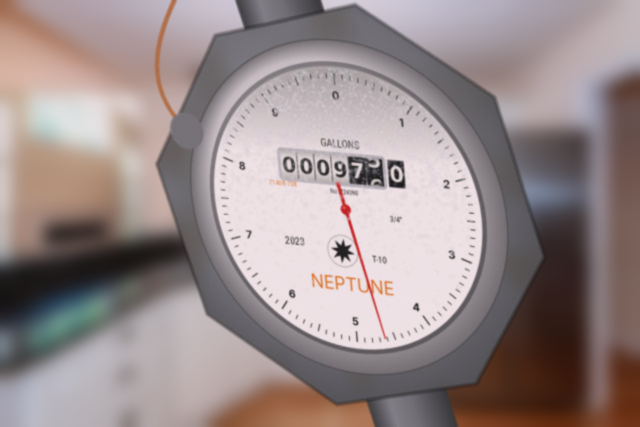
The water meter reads 9754.6 gal
